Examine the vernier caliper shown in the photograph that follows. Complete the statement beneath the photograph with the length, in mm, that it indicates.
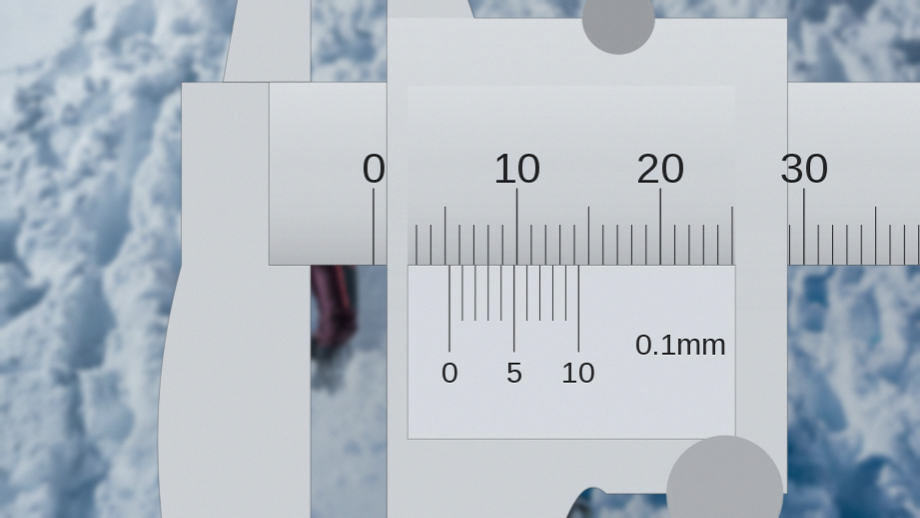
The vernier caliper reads 5.3 mm
